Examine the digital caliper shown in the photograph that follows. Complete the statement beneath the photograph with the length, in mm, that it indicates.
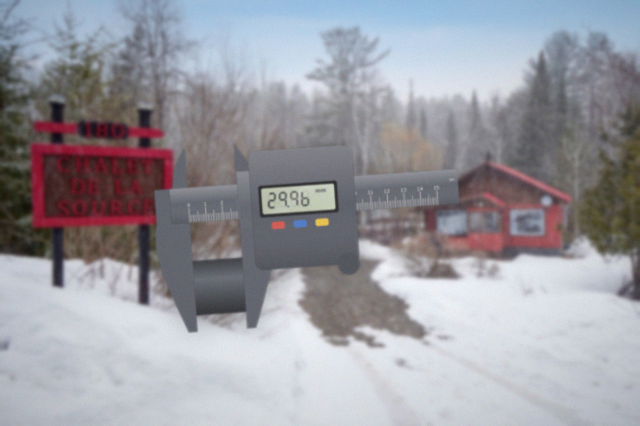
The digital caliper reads 29.96 mm
